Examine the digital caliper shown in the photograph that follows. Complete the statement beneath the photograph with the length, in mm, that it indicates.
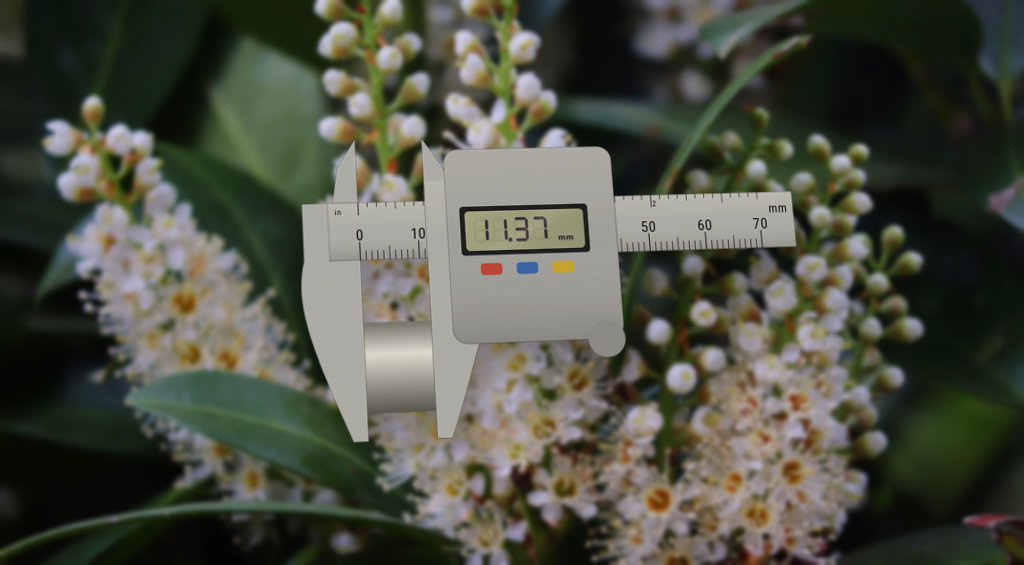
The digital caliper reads 11.37 mm
